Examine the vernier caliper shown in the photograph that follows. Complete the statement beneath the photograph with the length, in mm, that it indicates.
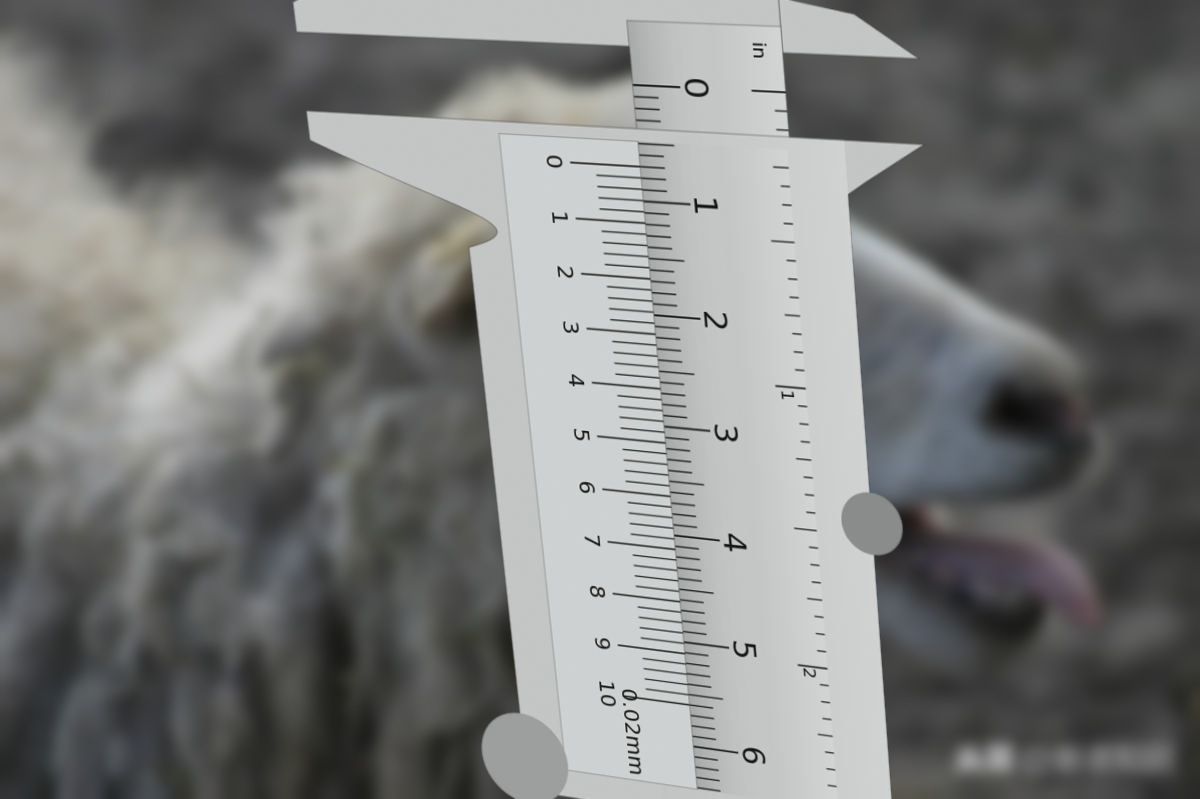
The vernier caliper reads 7.0 mm
